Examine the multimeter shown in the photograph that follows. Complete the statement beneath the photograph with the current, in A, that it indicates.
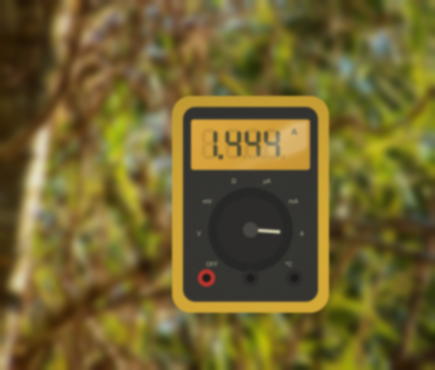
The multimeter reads 1.444 A
